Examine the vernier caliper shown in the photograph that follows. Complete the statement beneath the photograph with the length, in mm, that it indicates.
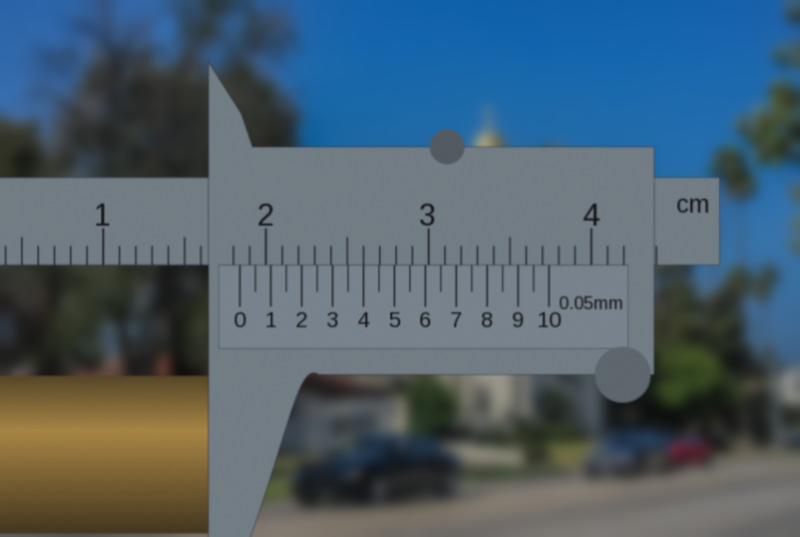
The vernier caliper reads 18.4 mm
